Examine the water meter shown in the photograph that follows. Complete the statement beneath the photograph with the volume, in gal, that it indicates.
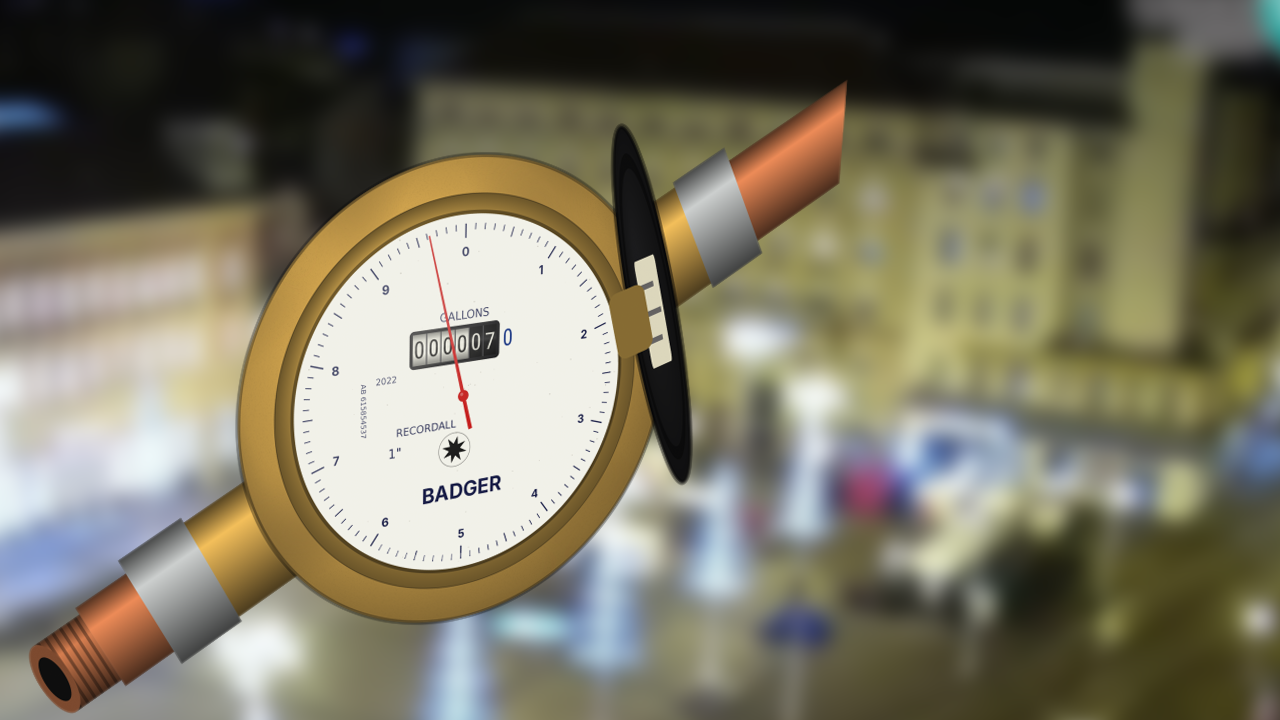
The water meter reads 69.6 gal
